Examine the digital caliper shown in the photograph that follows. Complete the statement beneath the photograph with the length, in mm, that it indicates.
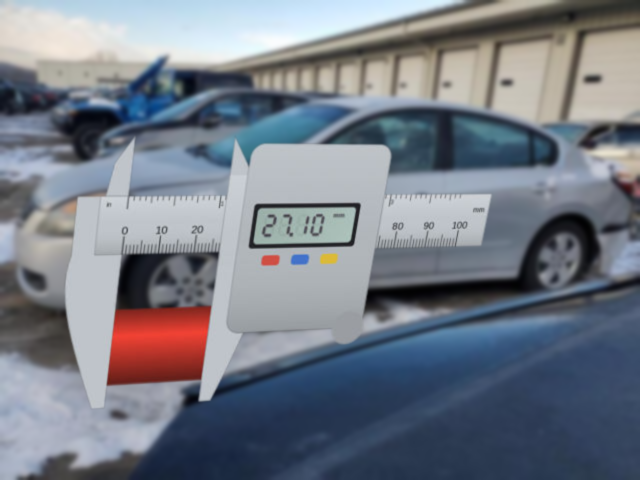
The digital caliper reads 27.10 mm
